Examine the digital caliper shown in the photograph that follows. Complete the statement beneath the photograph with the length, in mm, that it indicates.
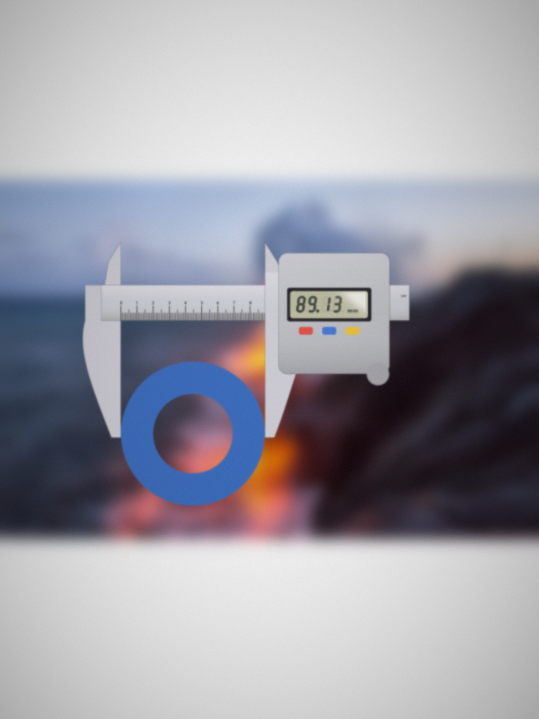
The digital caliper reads 89.13 mm
